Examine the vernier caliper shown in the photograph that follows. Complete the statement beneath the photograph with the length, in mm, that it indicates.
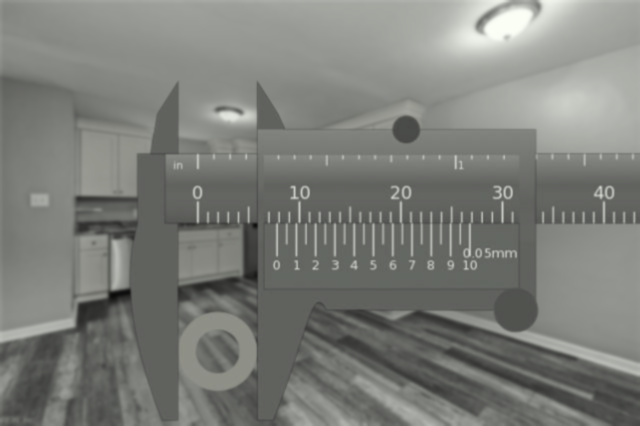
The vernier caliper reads 7.8 mm
